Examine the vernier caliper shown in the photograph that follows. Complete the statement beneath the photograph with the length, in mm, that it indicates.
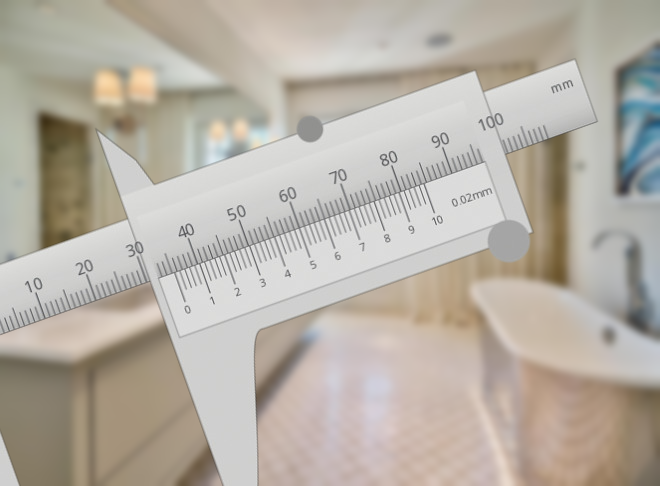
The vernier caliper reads 35.5 mm
